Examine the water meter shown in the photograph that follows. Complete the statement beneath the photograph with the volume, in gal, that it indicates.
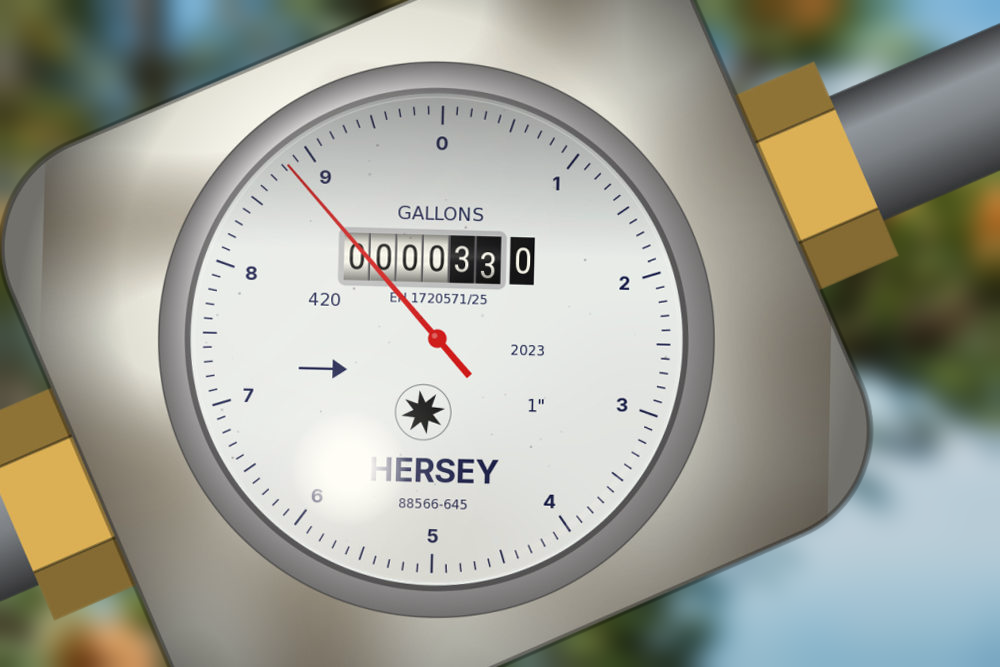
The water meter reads 328.8 gal
